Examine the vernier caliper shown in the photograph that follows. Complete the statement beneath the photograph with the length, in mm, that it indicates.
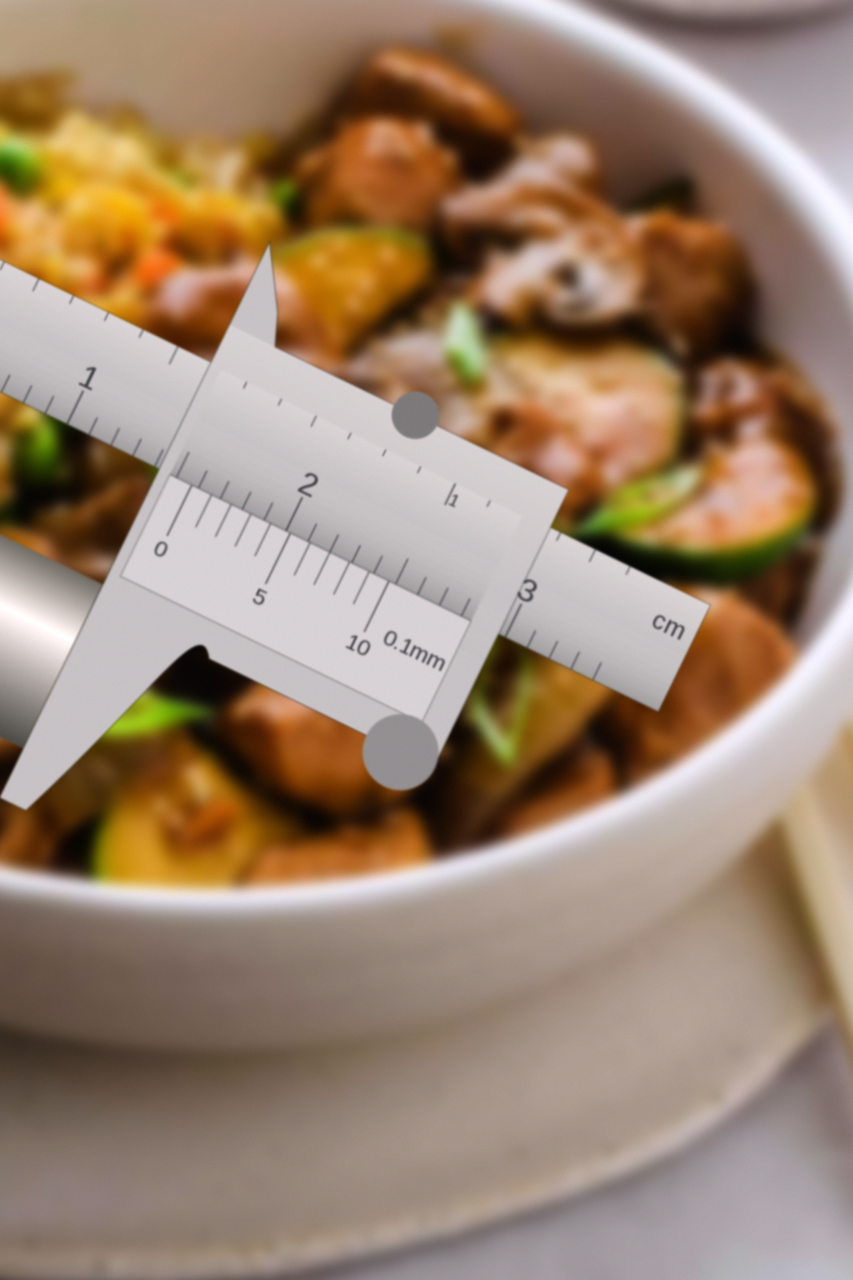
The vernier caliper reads 15.7 mm
